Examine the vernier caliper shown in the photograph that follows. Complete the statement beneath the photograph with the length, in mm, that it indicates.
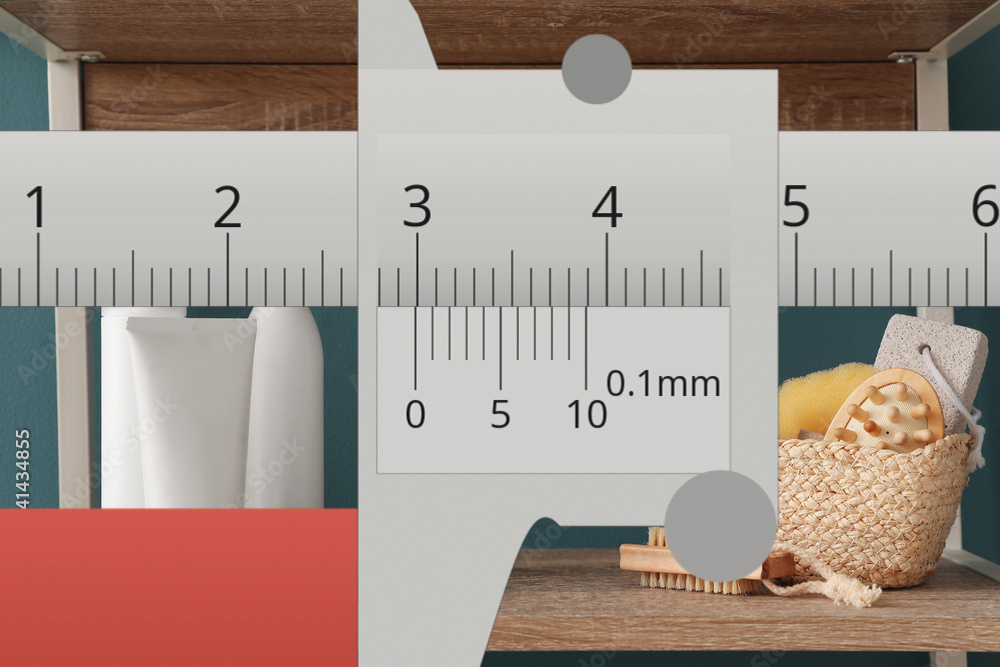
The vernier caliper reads 29.9 mm
